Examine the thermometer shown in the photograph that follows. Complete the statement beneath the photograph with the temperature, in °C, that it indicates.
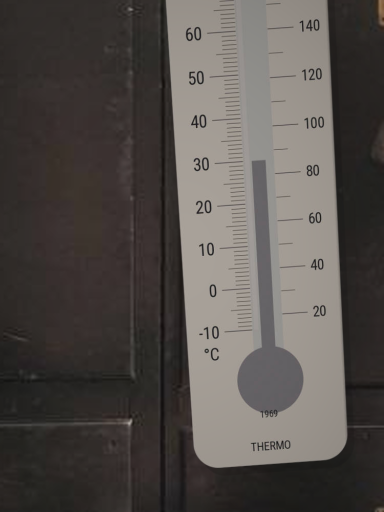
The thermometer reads 30 °C
